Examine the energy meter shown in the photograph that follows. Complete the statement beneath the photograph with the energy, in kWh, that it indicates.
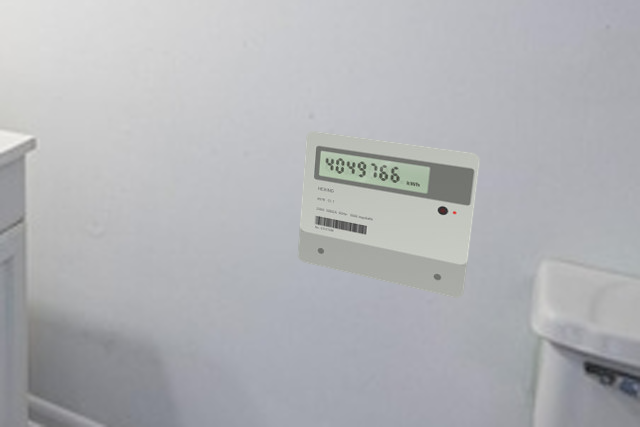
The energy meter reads 4049766 kWh
